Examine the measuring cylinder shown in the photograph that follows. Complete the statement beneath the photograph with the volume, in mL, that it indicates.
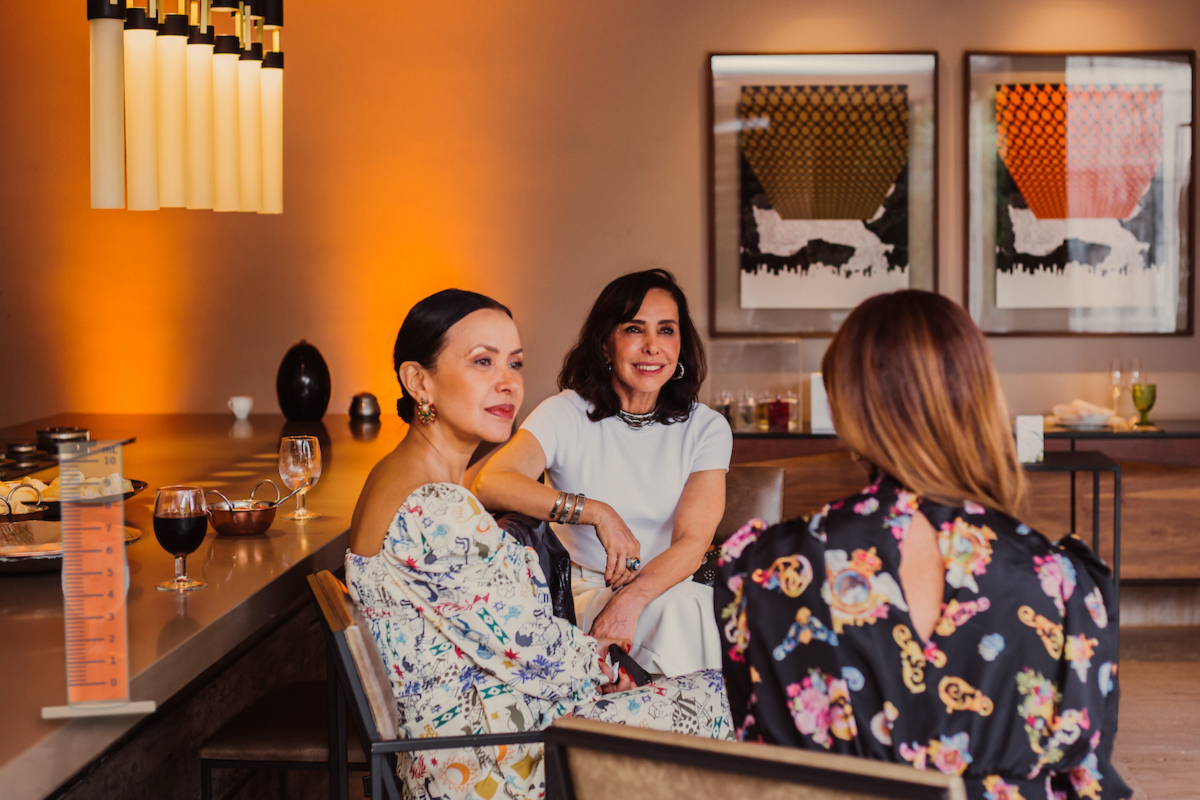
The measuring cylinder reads 8 mL
